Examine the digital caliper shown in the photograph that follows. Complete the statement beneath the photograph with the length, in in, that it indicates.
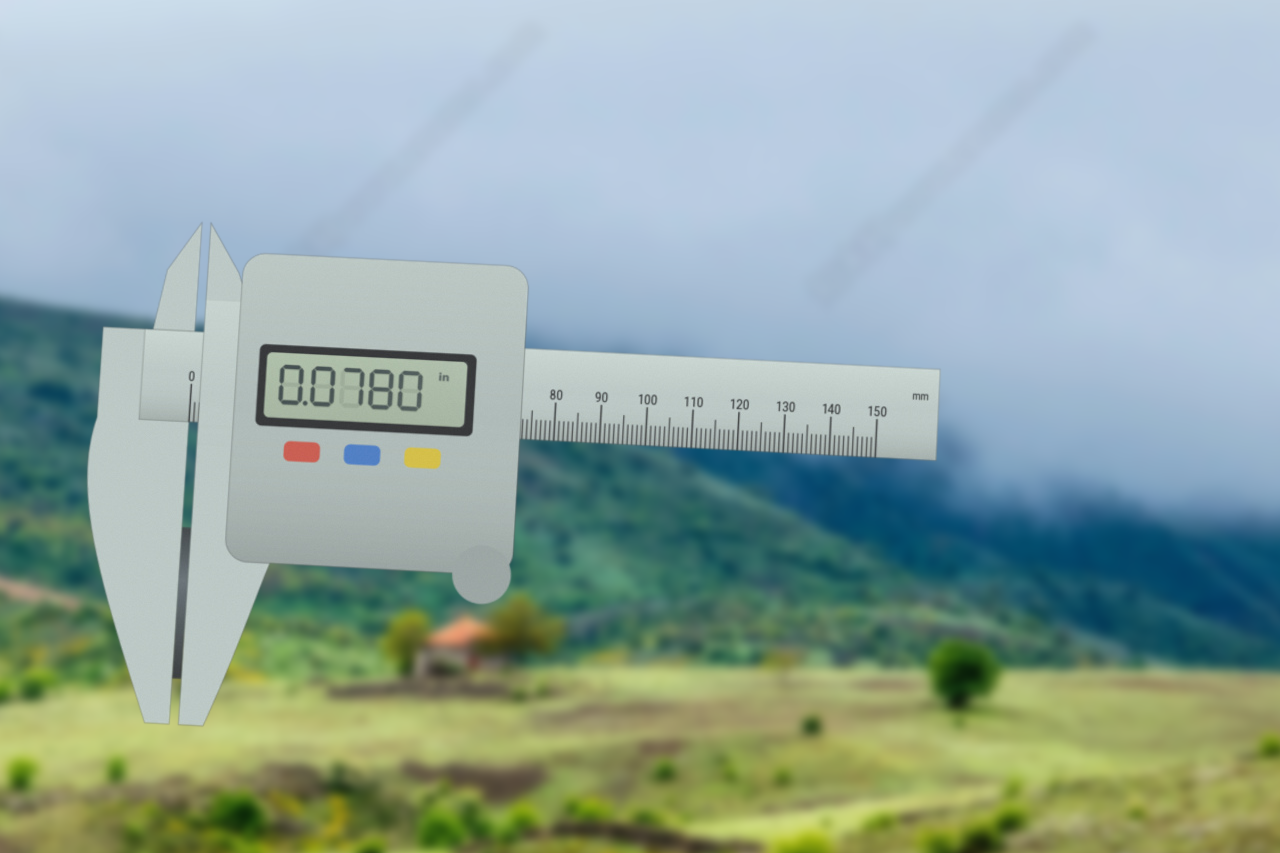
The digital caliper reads 0.0780 in
